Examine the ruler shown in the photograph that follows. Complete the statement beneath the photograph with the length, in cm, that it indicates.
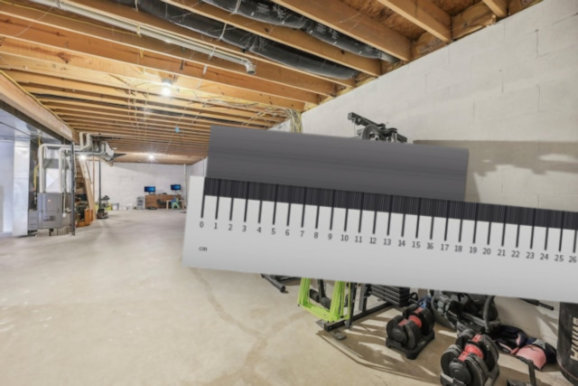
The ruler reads 18 cm
